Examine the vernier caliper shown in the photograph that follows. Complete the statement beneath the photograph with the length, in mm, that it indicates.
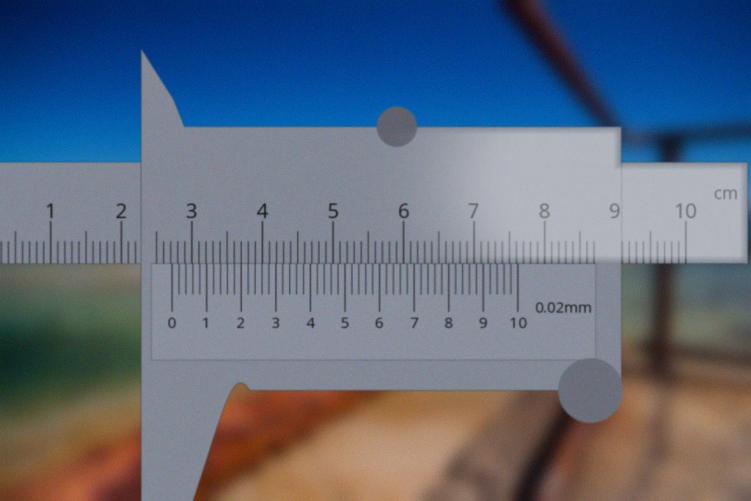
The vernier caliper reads 27.2 mm
